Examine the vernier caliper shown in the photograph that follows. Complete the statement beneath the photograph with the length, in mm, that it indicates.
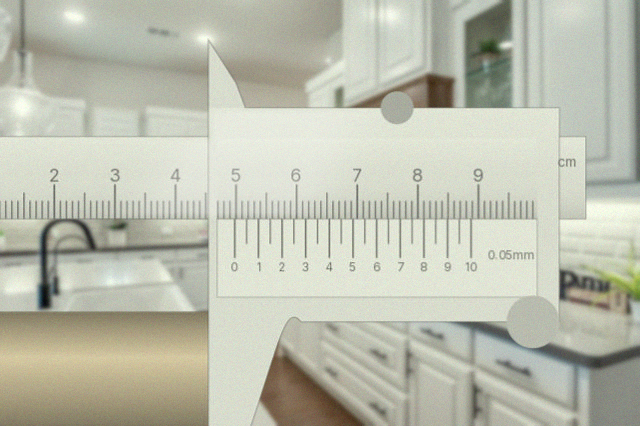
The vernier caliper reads 49.8 mm
